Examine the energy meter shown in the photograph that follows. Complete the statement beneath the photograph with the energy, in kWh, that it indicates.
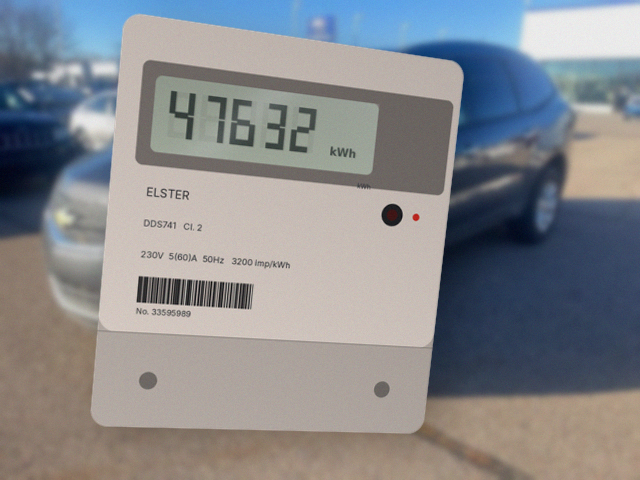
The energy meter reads 47632 kWh
